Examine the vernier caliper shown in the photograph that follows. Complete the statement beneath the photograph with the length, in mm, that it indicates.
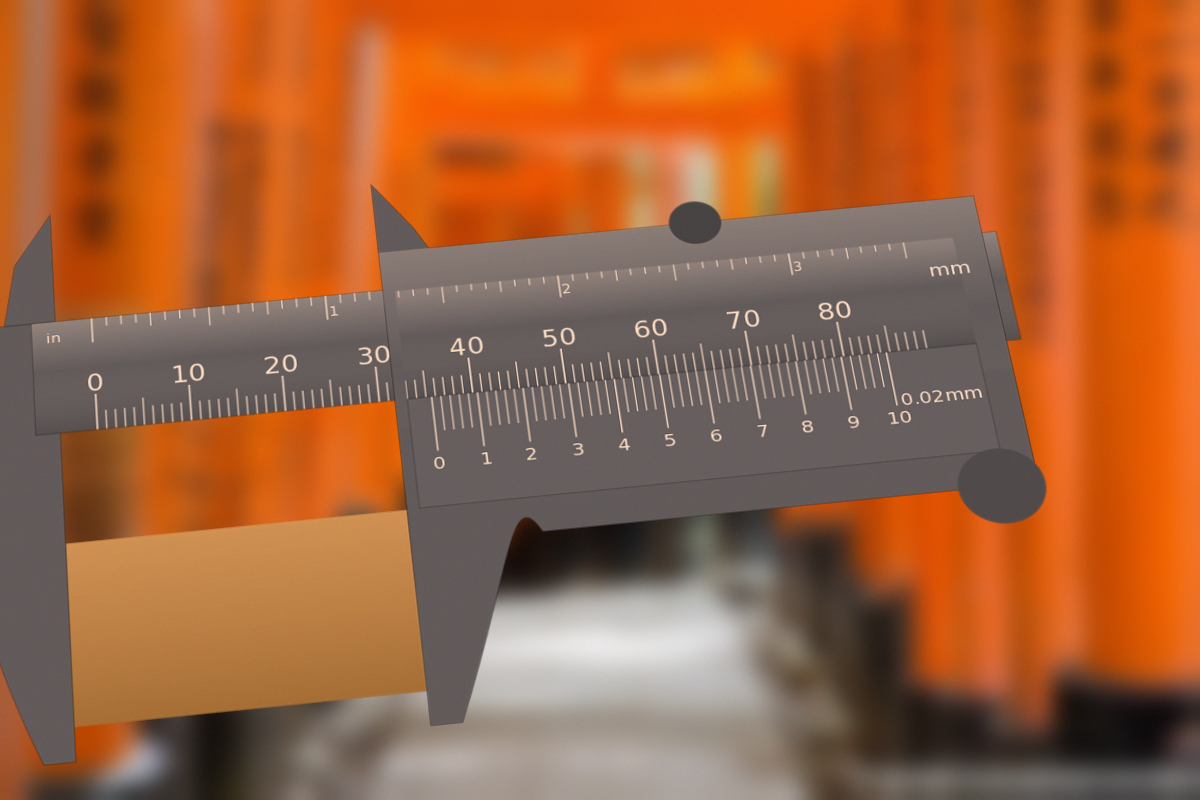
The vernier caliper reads 35.6 mm
